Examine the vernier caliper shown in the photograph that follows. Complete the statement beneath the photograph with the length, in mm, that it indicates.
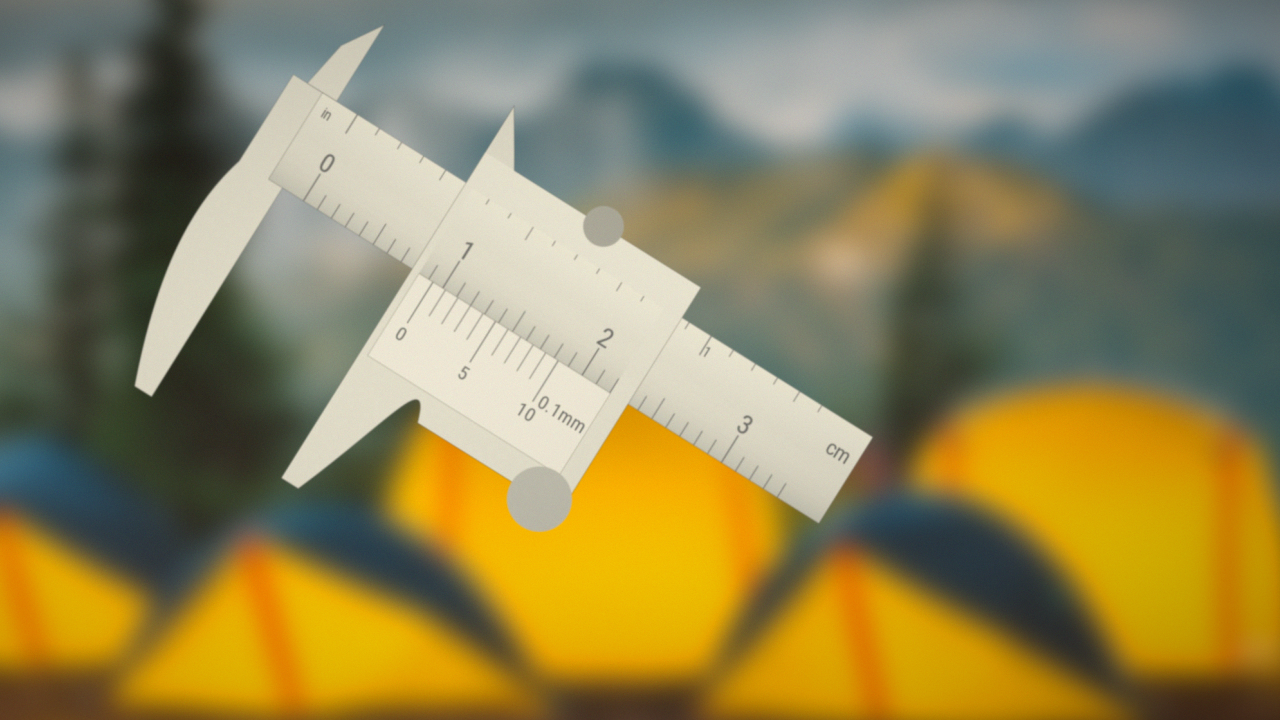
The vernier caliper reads 9.3 mm
